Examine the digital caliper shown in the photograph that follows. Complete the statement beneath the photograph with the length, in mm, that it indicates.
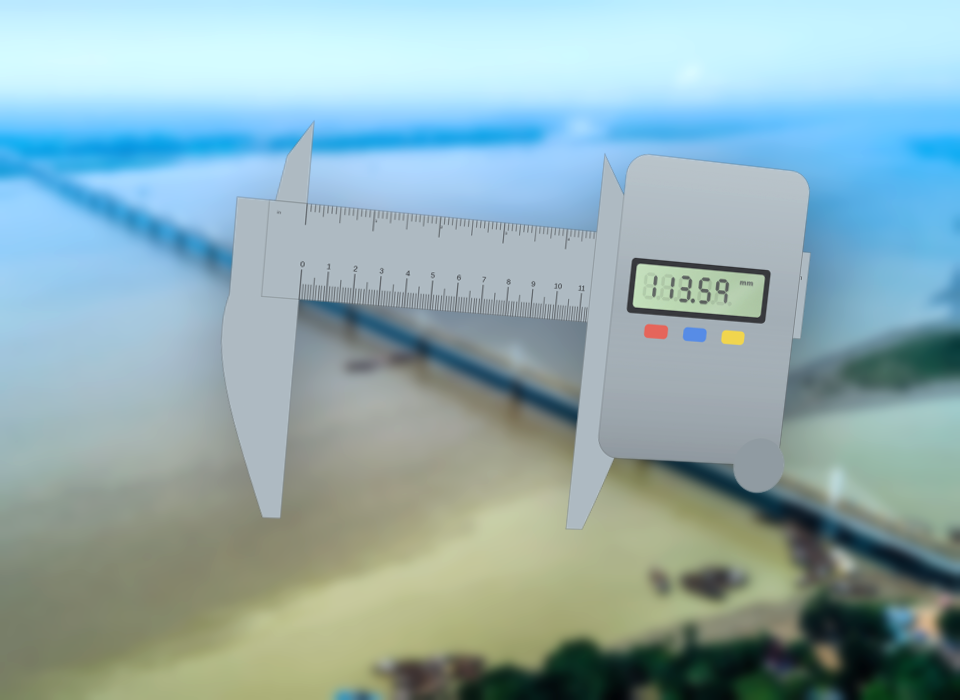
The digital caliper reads 113.59 mm
